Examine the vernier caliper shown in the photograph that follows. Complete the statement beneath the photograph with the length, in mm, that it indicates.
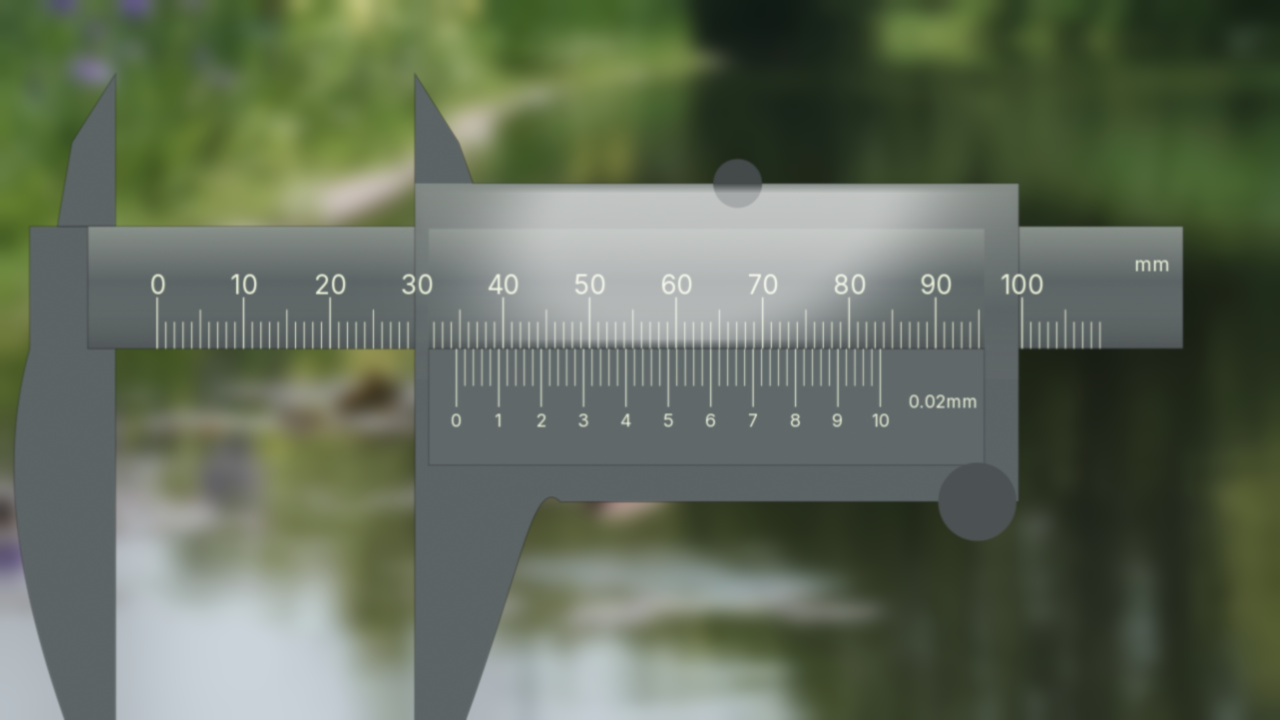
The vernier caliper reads 34.6 mm
